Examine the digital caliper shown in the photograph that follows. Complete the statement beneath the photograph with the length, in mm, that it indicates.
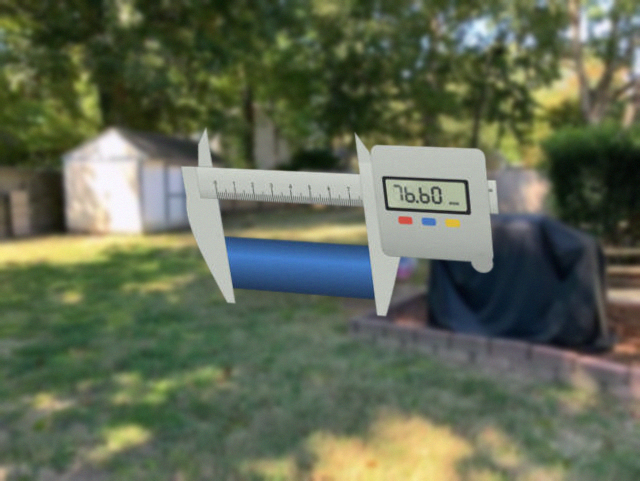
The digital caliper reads 76.60 mm
